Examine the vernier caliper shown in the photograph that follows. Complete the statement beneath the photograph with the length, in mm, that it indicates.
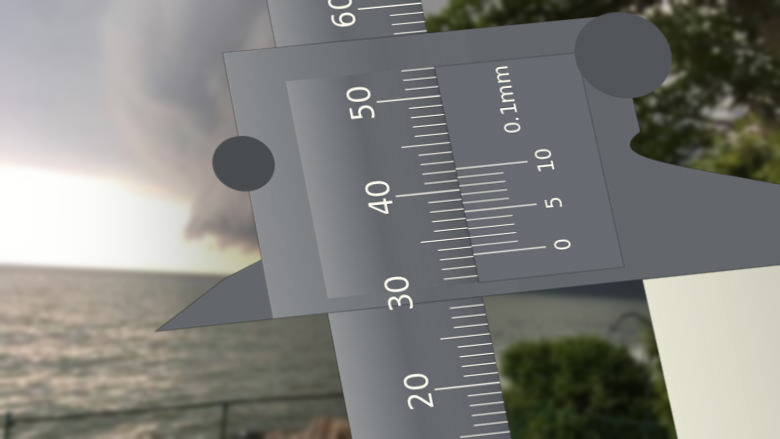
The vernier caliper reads 33.2 mm
